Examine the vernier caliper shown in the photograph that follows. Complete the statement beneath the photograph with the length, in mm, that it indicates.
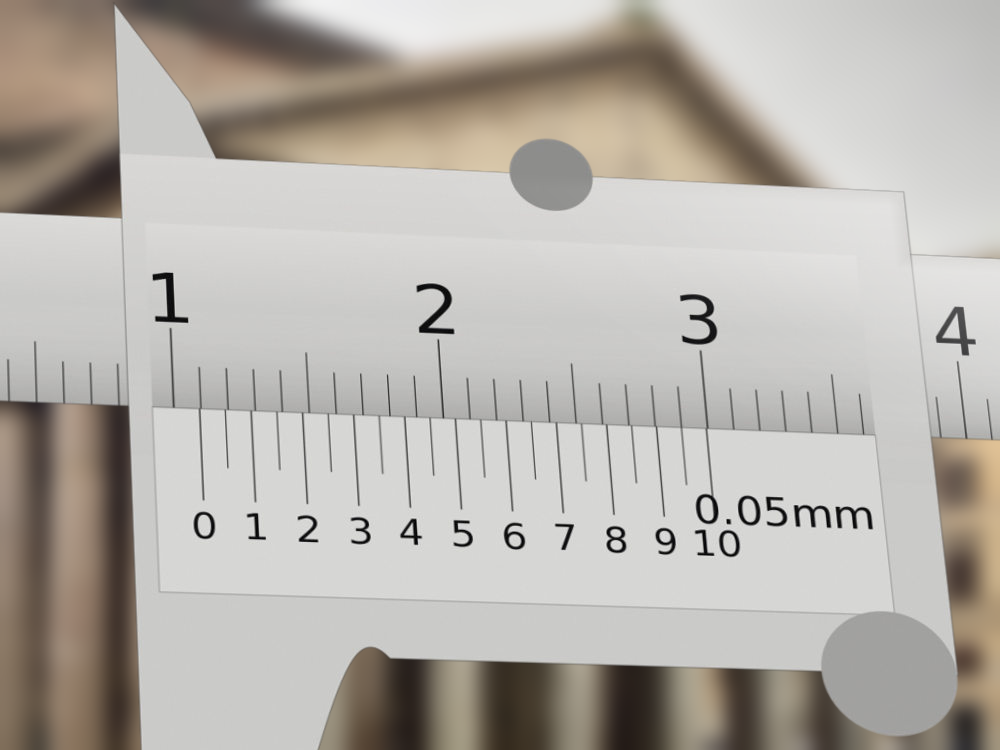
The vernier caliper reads 10.95 mm
